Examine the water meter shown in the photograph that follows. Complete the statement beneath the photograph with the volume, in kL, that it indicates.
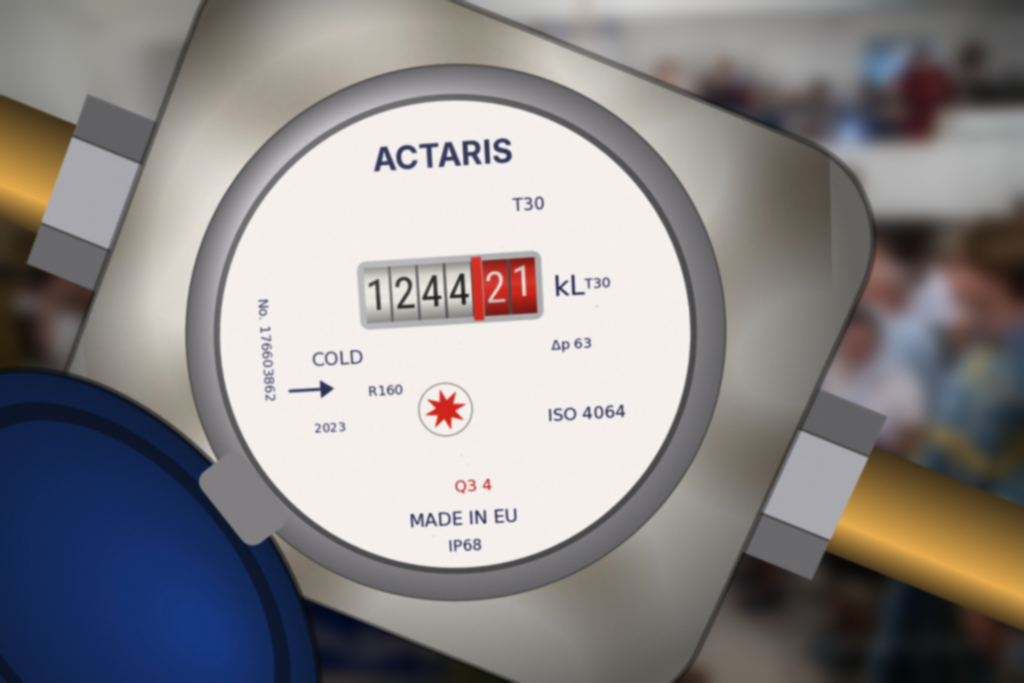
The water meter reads 1244.21 kL
